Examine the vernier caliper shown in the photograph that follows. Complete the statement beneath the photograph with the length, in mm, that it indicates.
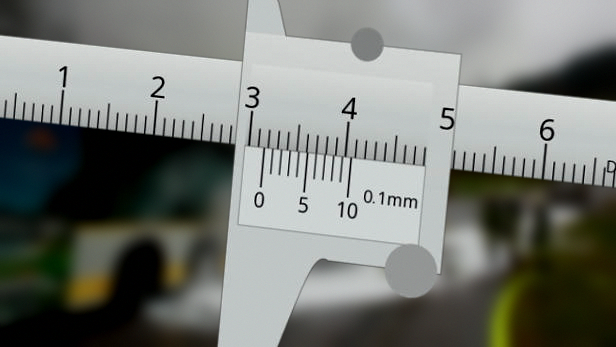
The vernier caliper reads 31.6 mm
